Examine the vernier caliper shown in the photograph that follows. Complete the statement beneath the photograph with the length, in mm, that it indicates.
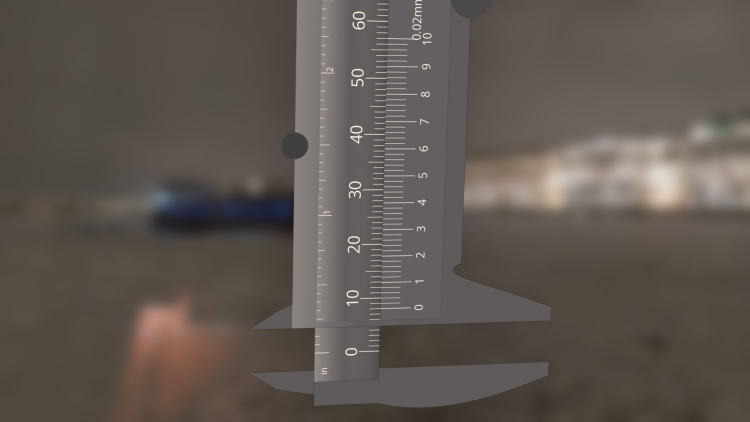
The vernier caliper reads 8.0 mm
